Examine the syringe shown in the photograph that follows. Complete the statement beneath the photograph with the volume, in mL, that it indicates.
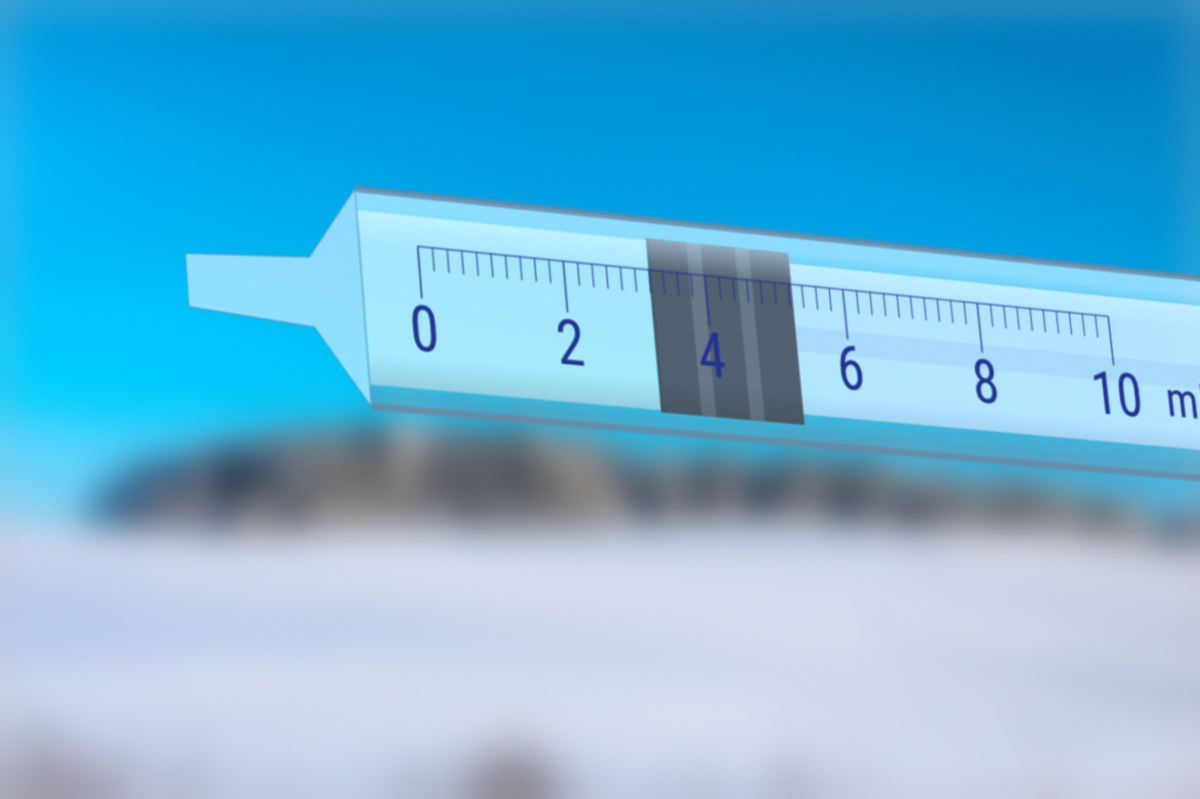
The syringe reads 3.2 mL
